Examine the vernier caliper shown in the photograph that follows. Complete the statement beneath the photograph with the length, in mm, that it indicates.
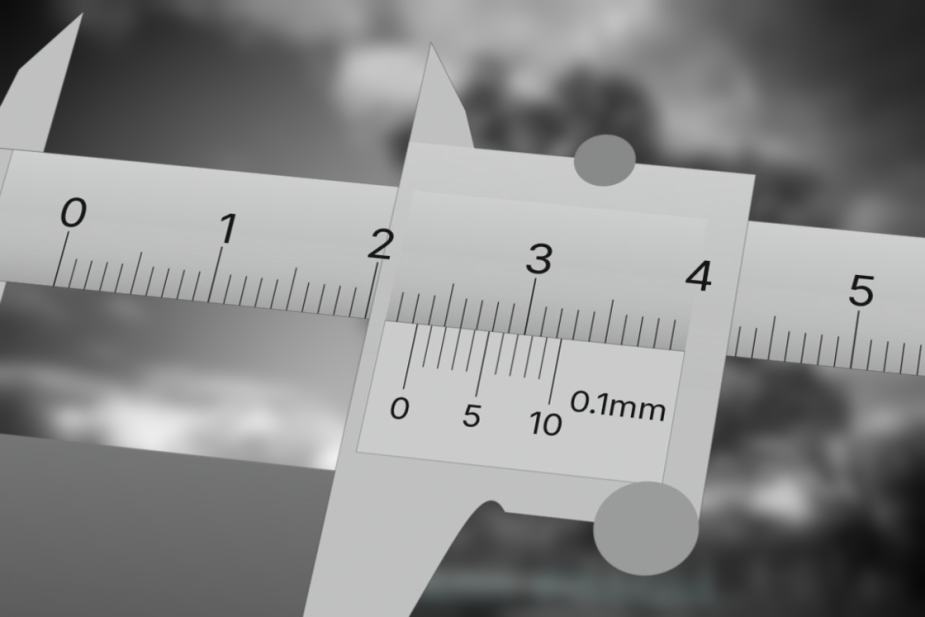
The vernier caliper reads 23.3 mm
